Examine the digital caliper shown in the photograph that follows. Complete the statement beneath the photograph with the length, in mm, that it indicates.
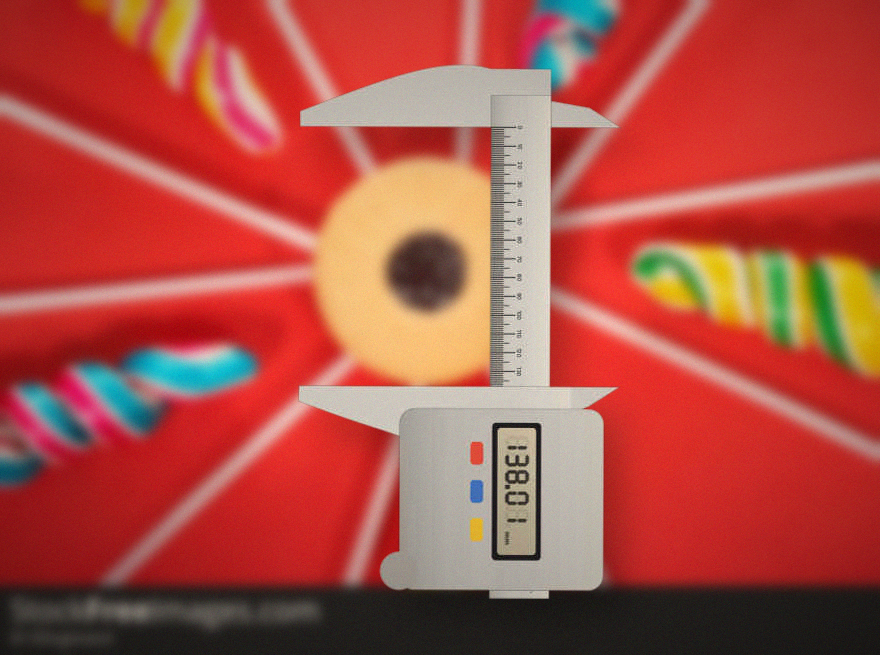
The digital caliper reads 138.01 mm
